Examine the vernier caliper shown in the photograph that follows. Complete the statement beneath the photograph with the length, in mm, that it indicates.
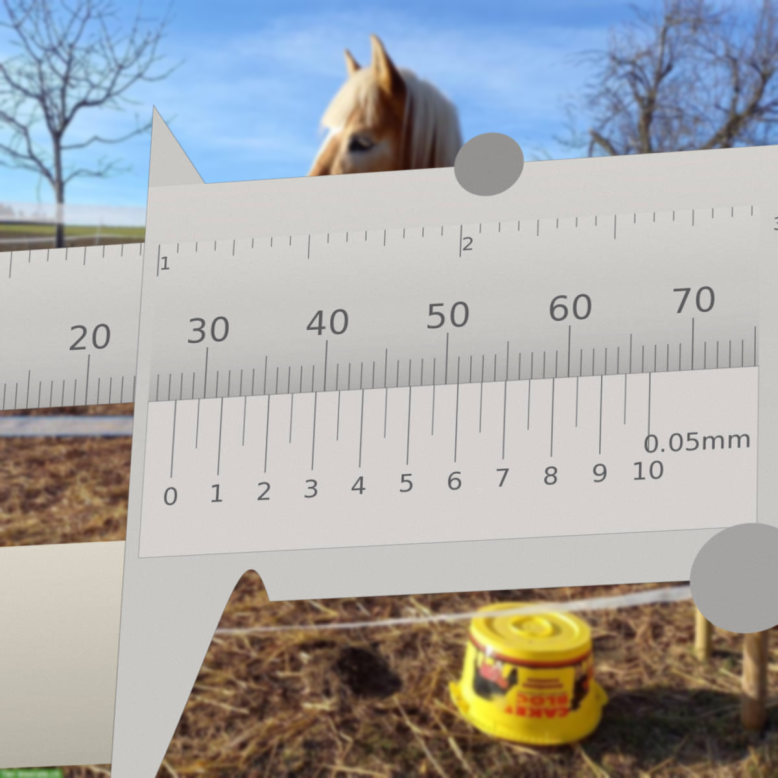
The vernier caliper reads 27.6 mm
